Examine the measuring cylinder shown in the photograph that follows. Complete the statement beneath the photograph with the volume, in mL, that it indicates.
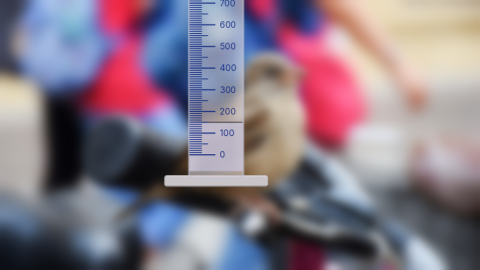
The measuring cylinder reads 150 mL
